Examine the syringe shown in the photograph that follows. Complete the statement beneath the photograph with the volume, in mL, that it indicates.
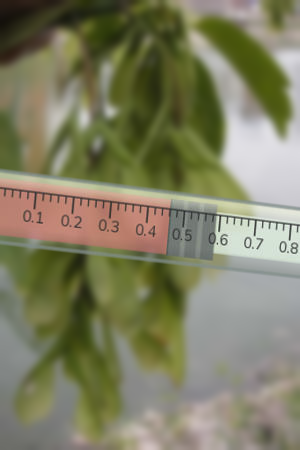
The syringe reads 0.46 mL
